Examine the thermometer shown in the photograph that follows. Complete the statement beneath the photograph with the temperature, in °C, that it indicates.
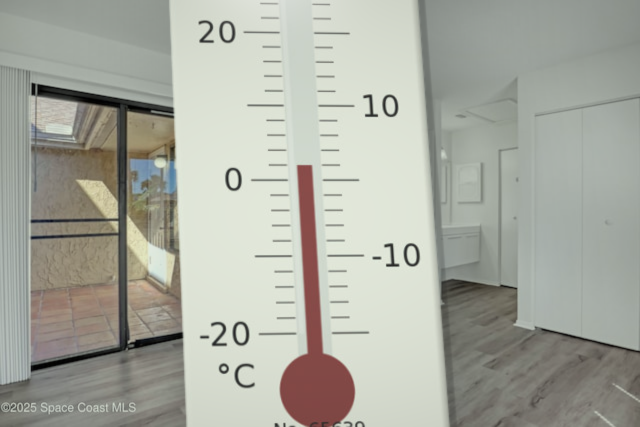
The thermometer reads 2 °C
